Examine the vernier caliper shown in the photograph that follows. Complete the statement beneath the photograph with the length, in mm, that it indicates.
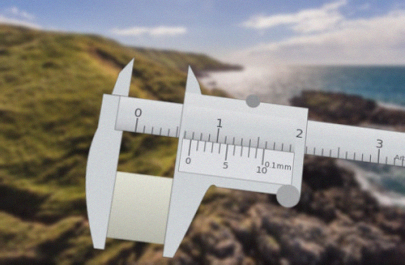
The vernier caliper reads 6.8 mm
